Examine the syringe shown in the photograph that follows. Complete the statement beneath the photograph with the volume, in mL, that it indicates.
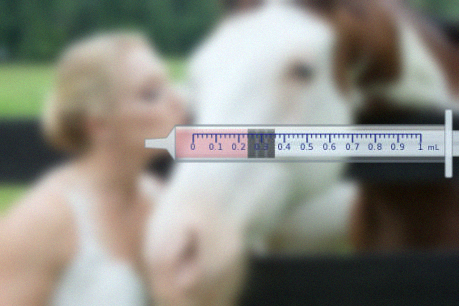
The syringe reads 0.24 mL
